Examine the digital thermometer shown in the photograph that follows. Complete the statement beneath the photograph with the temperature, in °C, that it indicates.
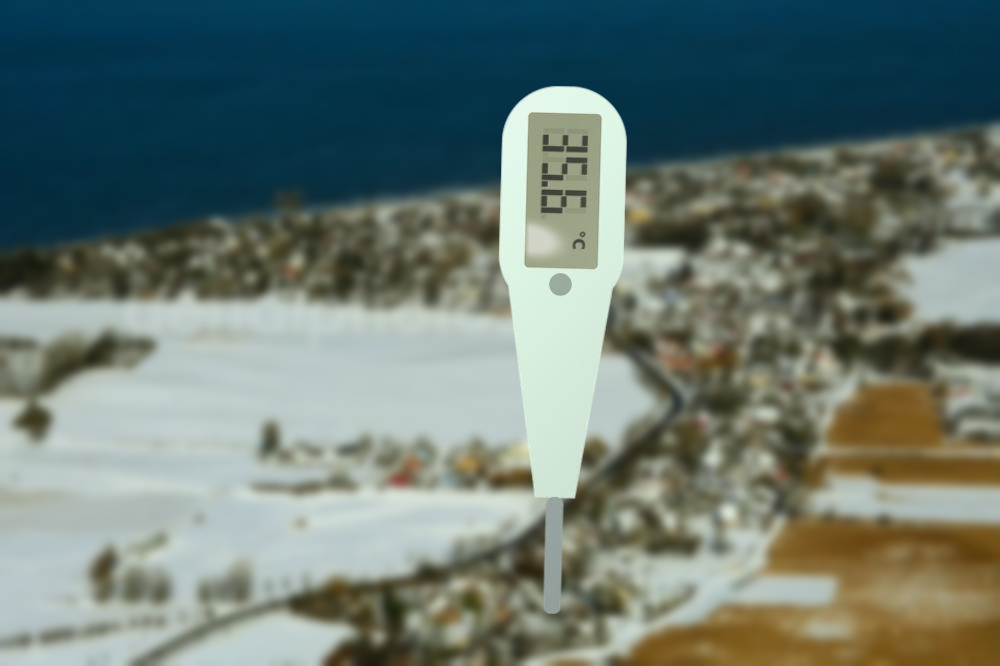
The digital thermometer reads 35.6 °C
